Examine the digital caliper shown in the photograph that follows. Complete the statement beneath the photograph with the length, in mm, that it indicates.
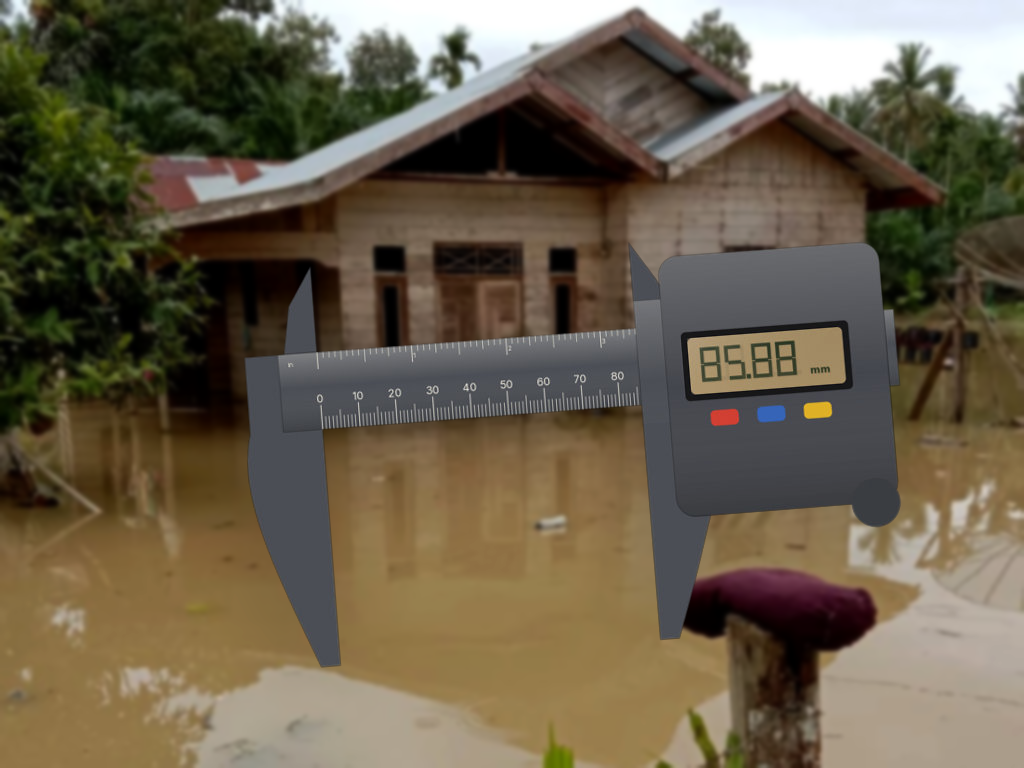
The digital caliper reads 85.88 mm
